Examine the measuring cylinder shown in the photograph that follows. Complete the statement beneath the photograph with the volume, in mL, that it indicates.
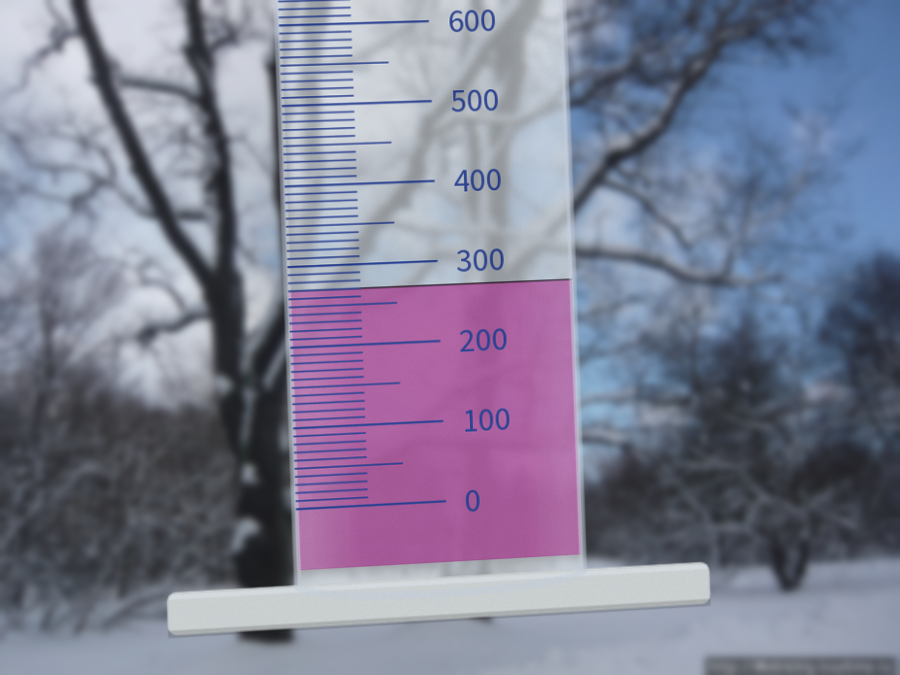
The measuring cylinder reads 270 mL
